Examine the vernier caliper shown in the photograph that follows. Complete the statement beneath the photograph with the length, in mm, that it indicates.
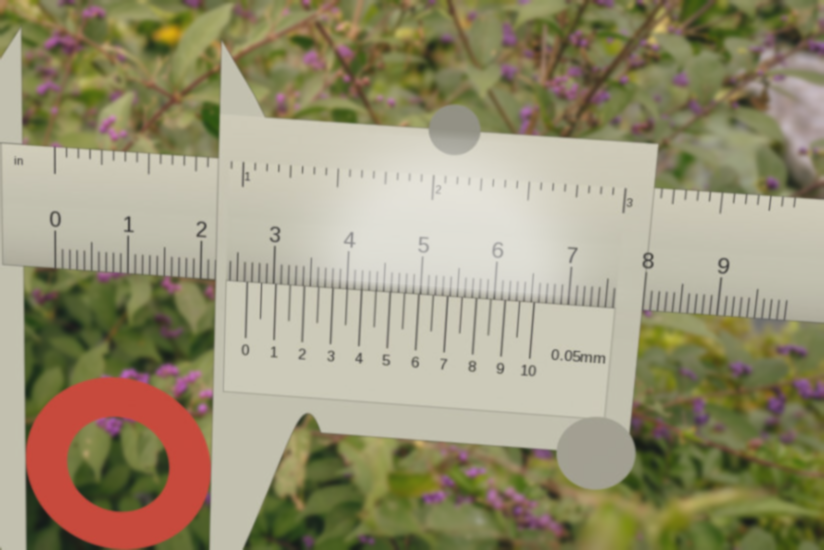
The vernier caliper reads 26.4 mm
